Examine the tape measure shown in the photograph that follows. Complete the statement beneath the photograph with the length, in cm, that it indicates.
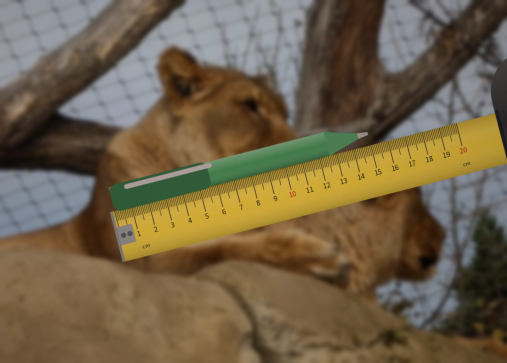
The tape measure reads 15 cm
